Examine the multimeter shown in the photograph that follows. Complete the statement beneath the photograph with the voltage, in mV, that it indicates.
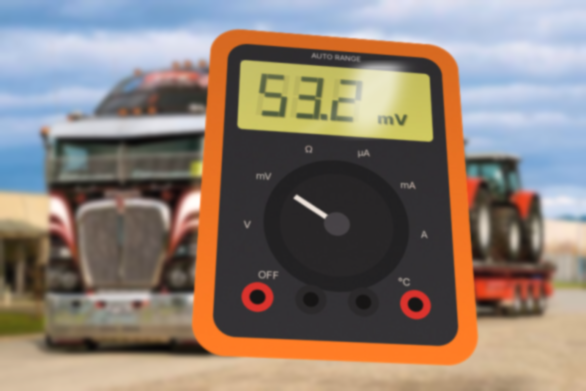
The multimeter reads 53.2 mV
